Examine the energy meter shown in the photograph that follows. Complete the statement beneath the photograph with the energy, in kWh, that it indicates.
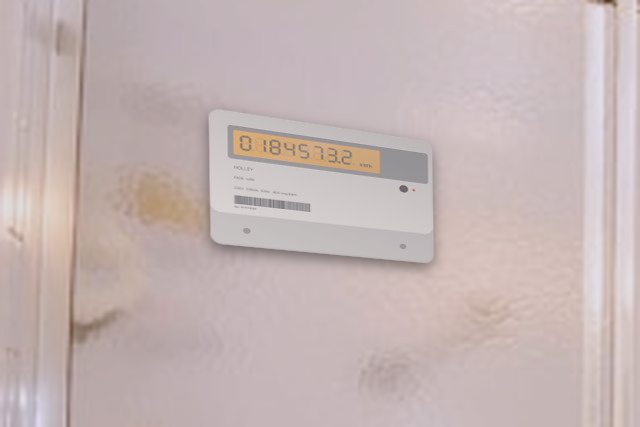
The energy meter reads 184573.2 kWh
